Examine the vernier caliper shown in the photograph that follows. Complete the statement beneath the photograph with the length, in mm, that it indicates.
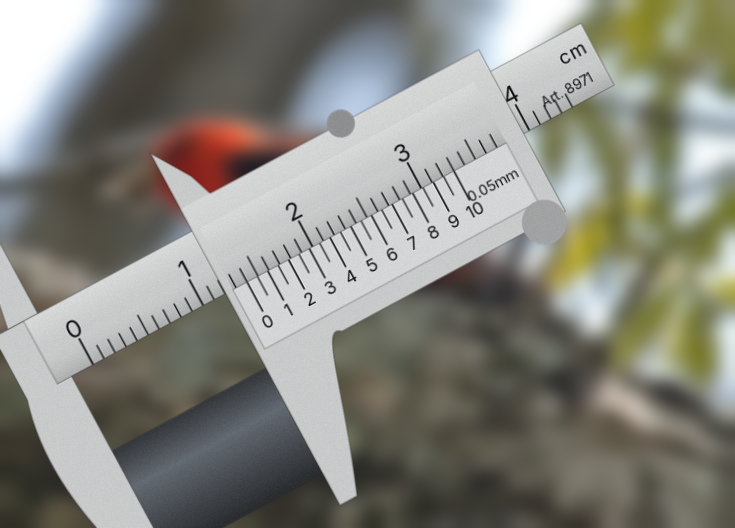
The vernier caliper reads 14.0 mm
